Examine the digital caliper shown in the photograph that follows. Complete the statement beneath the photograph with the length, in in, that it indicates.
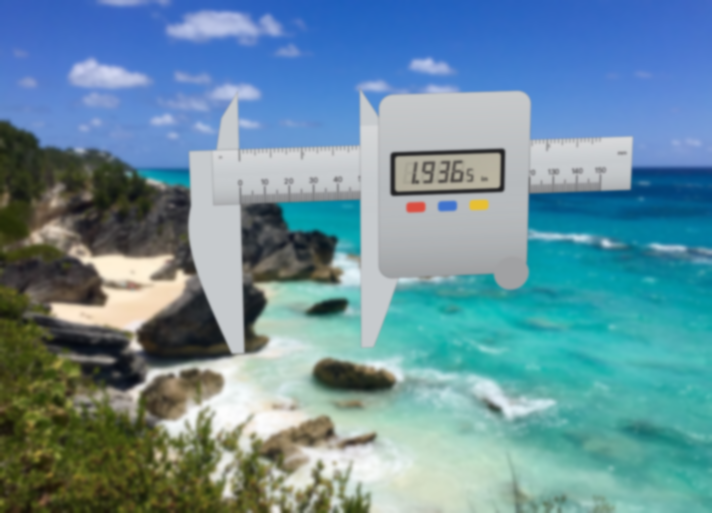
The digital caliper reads 1.9365 in
